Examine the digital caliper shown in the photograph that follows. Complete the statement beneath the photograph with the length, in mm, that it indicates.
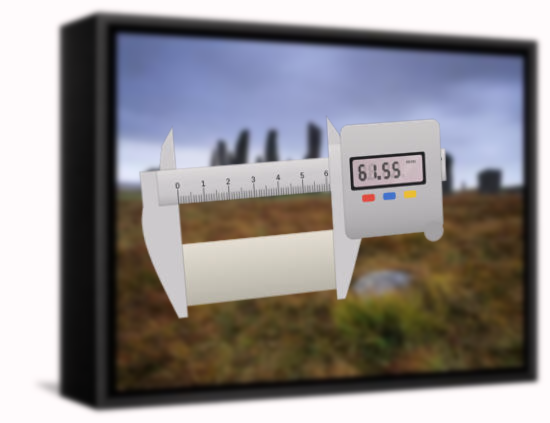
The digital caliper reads 61.55 mm
